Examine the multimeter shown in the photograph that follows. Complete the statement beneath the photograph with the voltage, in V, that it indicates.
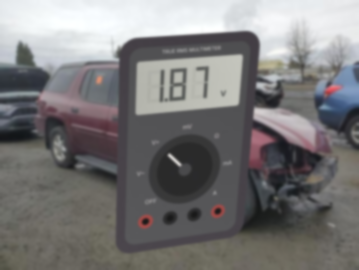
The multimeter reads 1.87 V
